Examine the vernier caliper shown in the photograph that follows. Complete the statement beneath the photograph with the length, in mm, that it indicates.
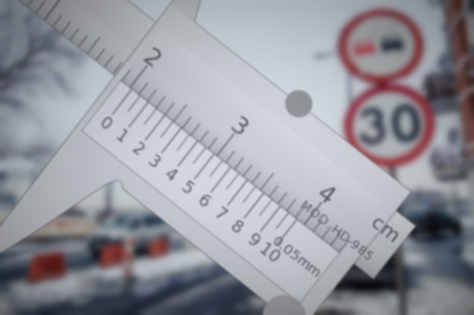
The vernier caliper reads 20.2 mm
